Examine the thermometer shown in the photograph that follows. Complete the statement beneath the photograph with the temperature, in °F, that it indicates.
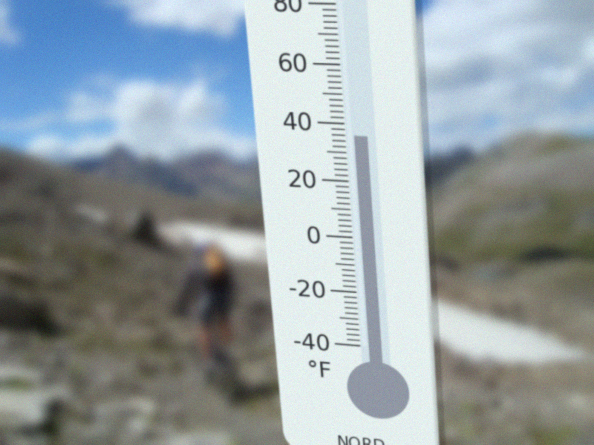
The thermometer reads 36 °F
